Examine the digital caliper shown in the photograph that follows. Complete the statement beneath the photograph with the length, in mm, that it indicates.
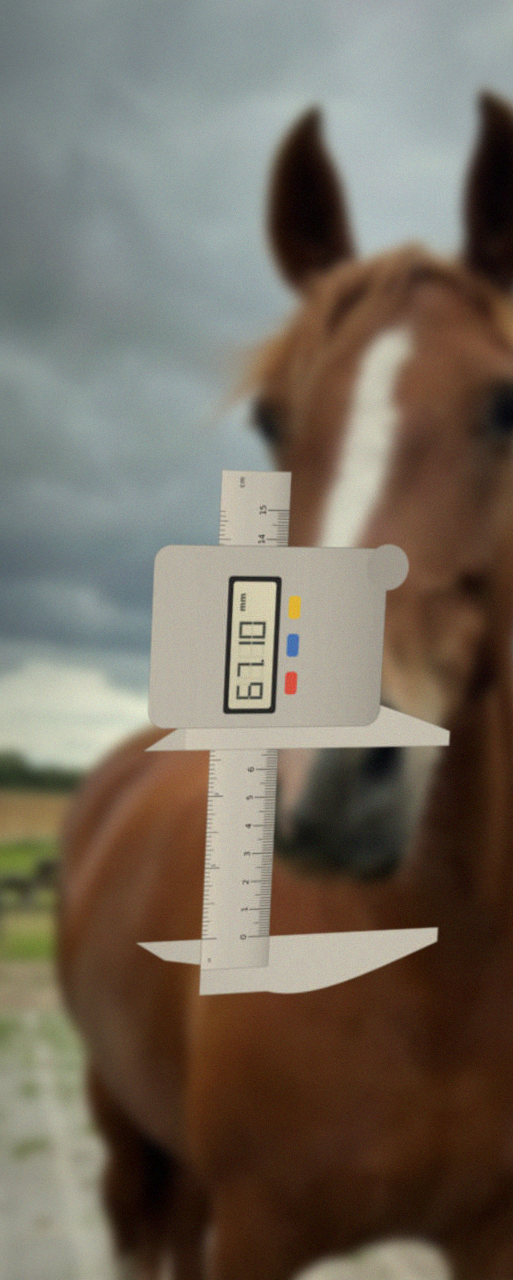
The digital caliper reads 67.10 mm
